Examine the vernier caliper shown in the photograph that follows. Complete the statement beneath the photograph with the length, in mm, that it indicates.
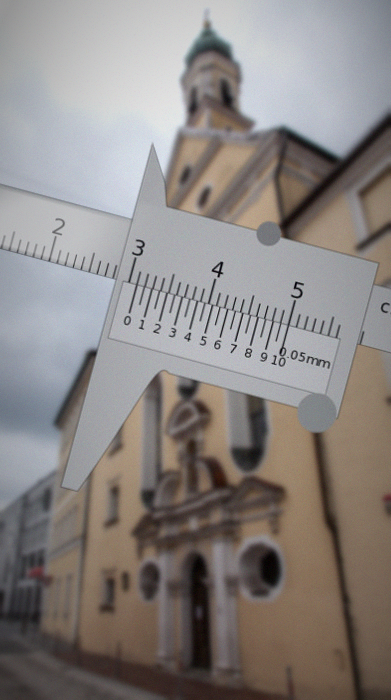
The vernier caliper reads 31.0 mm
